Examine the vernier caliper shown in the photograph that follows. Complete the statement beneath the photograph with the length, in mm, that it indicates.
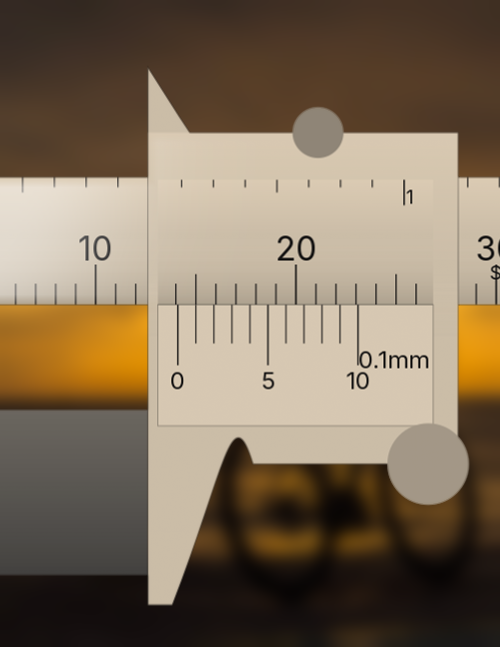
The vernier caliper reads 14.1 mm
